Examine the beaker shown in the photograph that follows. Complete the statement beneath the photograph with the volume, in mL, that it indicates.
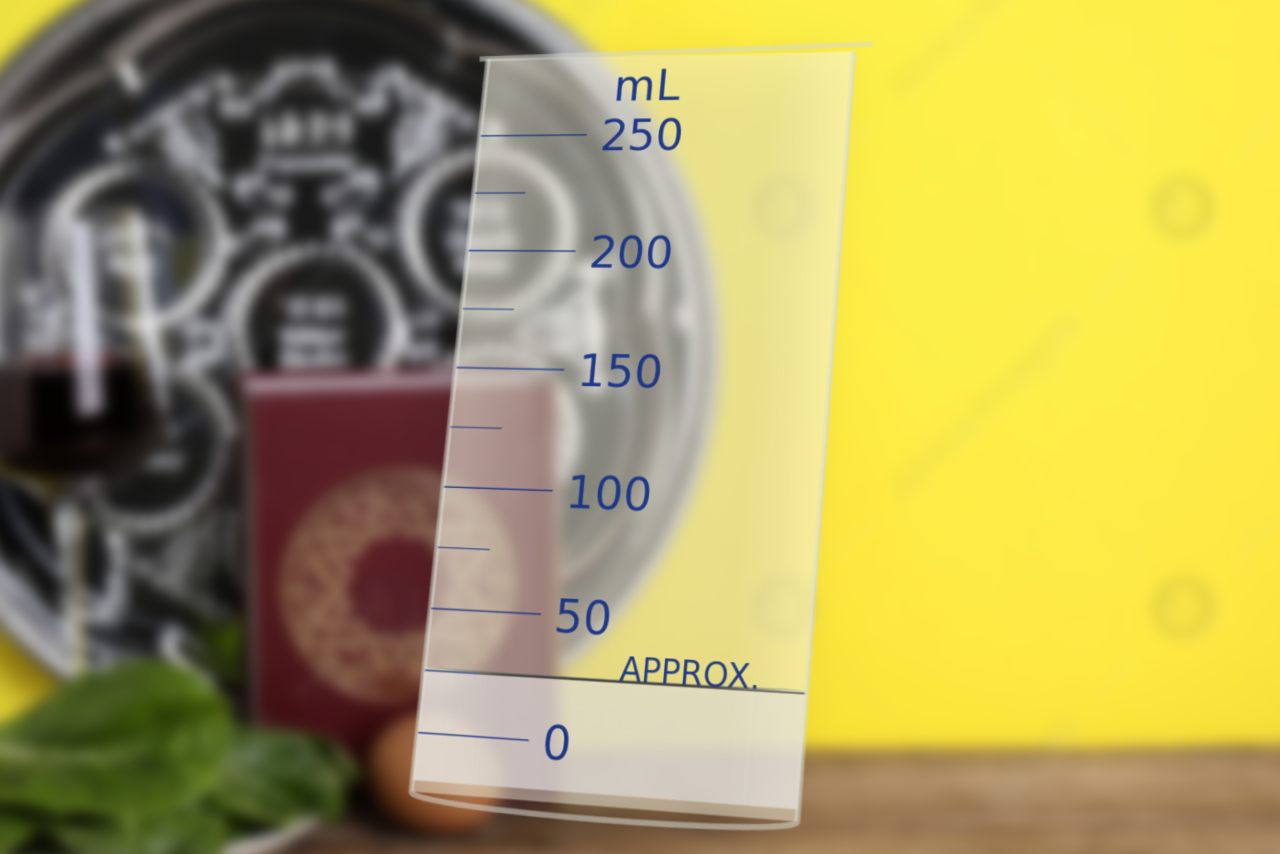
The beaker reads 25 mL
